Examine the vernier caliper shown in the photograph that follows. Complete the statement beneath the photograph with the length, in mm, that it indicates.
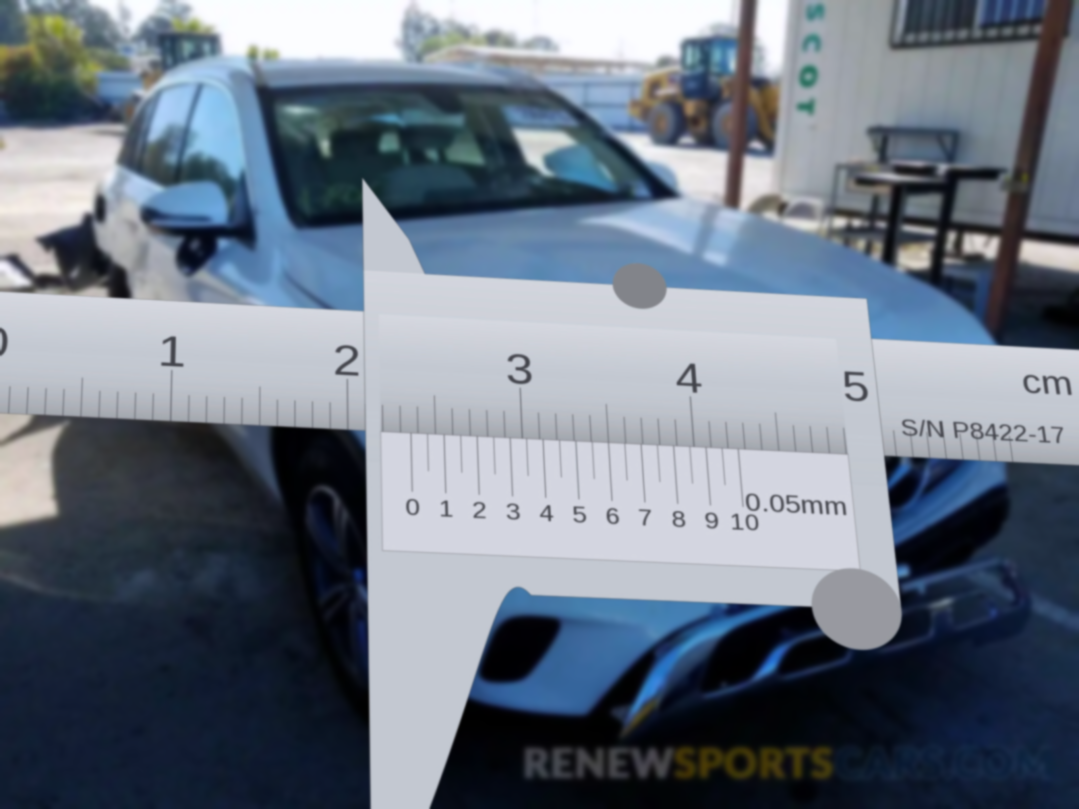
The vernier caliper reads 23.6 mm
